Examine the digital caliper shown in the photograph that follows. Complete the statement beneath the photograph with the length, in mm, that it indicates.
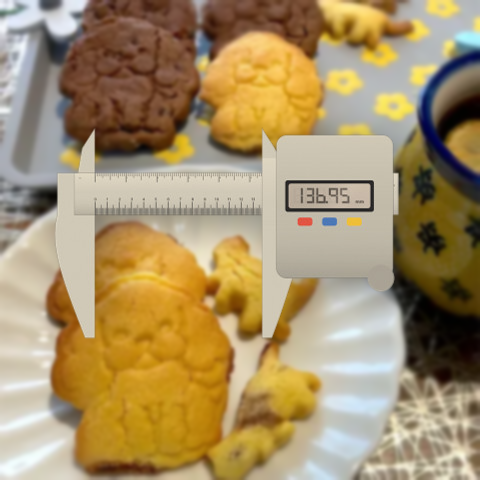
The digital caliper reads 136.95 mm
